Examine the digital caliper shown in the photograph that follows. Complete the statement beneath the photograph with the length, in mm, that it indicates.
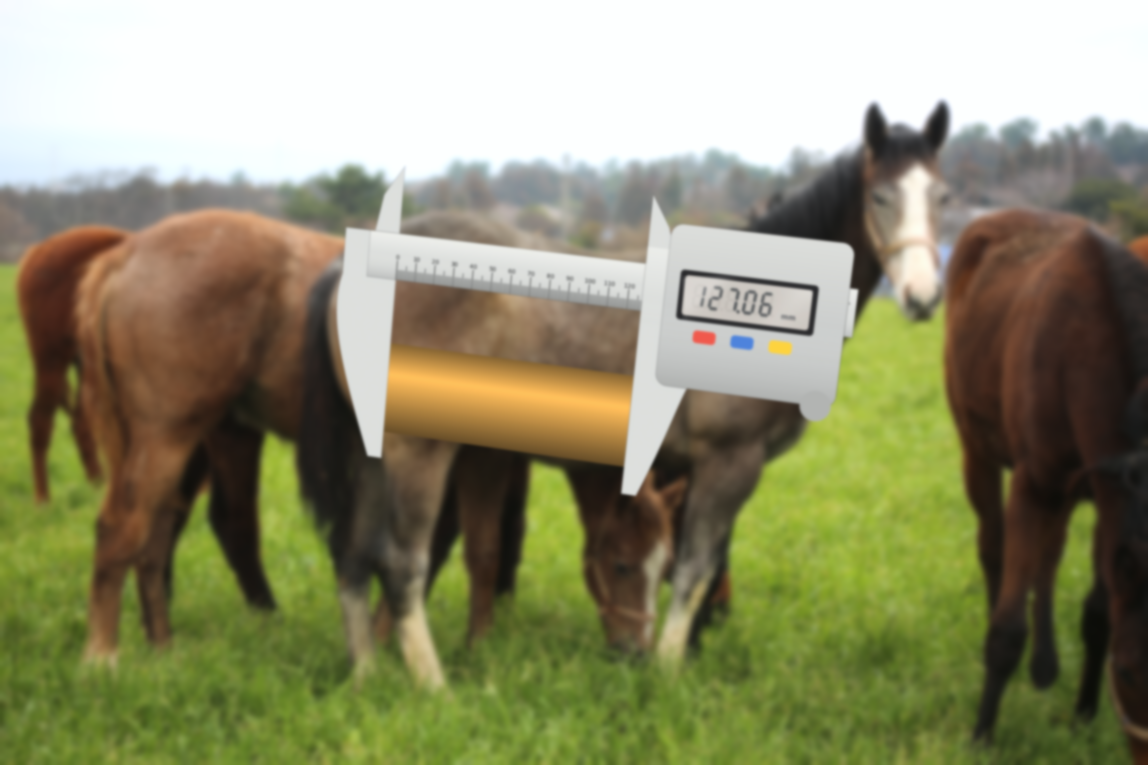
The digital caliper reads 127.06 mm
